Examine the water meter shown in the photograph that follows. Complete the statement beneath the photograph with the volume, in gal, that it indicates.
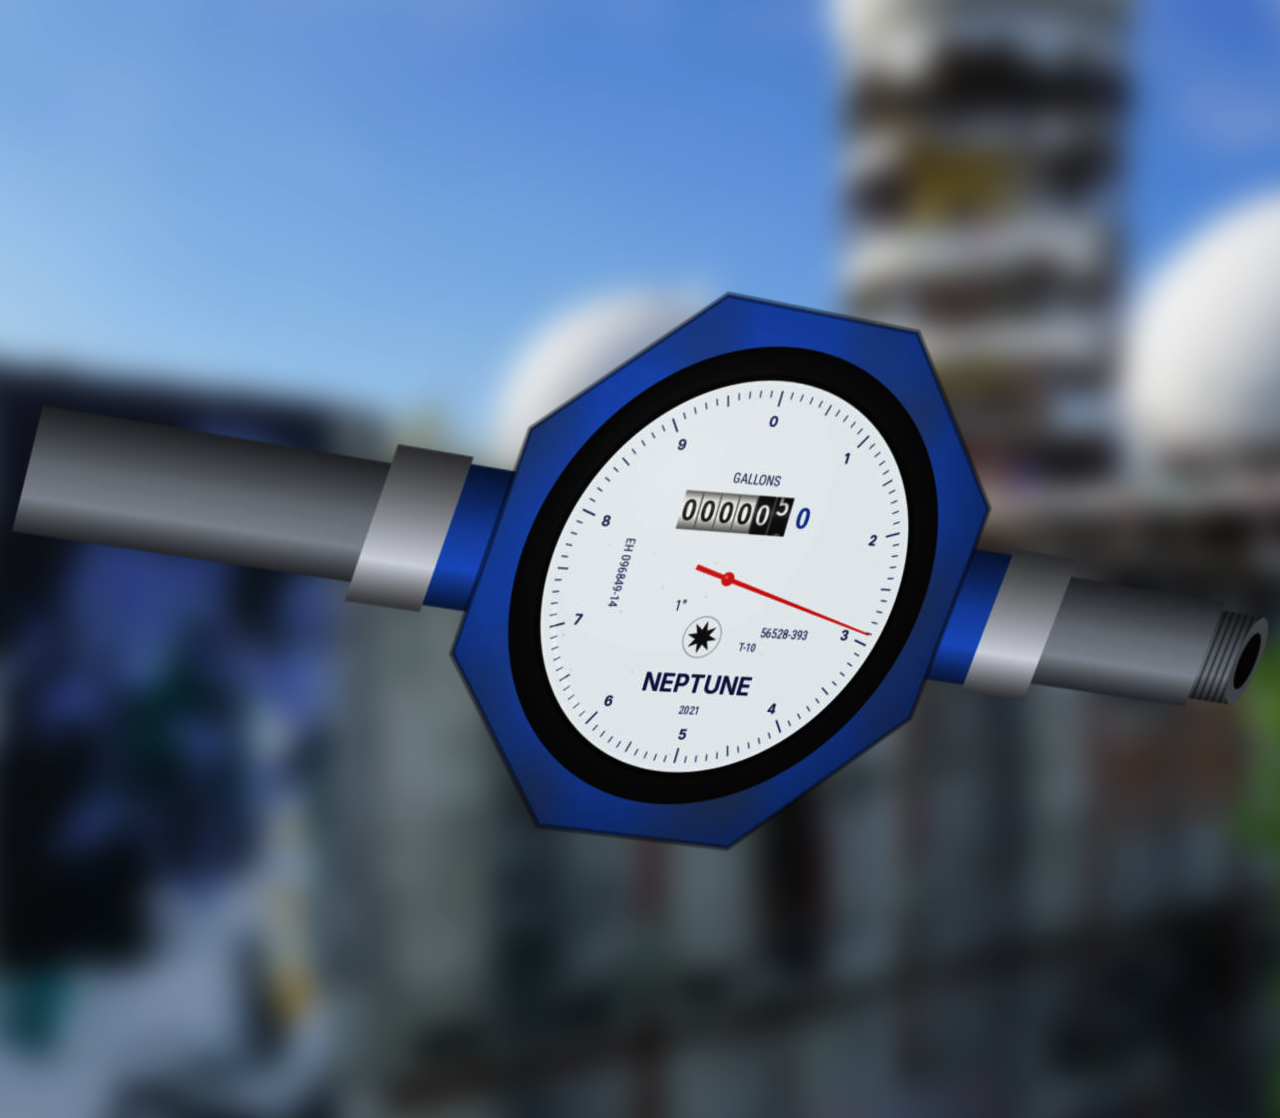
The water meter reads 52.9 gal
